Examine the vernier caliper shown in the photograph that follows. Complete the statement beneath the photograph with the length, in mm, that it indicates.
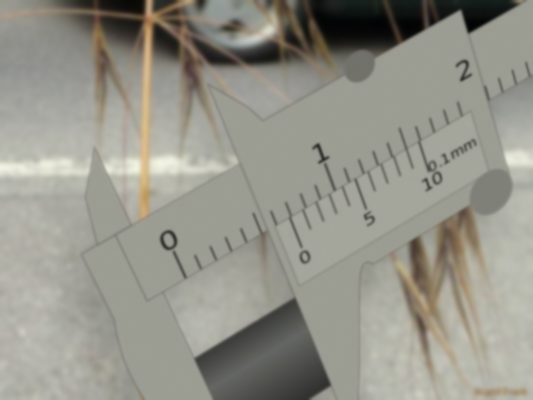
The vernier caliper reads 6.9 mm
